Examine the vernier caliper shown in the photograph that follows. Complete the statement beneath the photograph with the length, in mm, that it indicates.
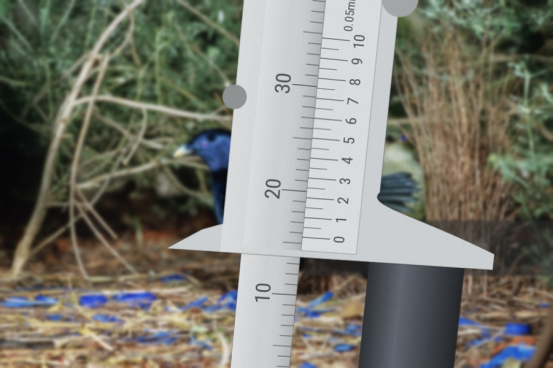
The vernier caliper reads 15.6 mm
